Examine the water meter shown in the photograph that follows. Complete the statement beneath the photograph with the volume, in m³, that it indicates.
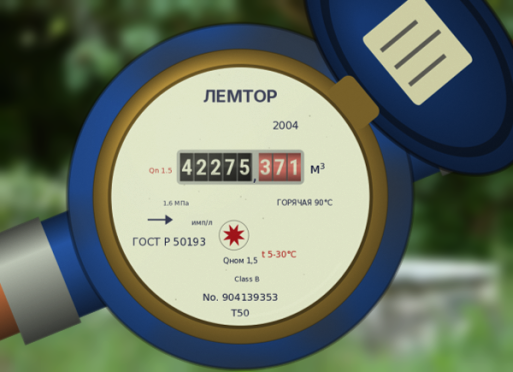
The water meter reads 42275.371 m³
